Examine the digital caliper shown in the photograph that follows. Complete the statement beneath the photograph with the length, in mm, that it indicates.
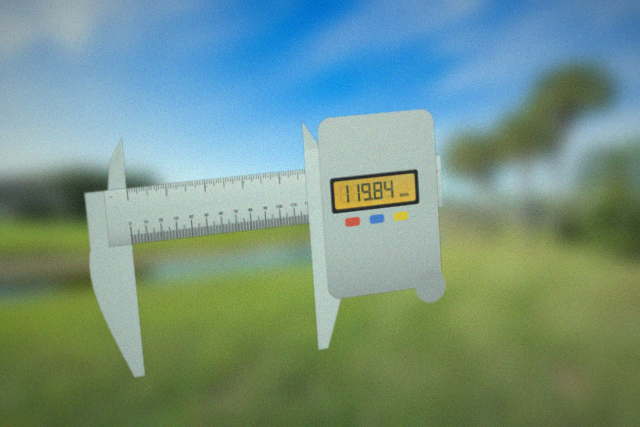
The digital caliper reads 119.84 mm
